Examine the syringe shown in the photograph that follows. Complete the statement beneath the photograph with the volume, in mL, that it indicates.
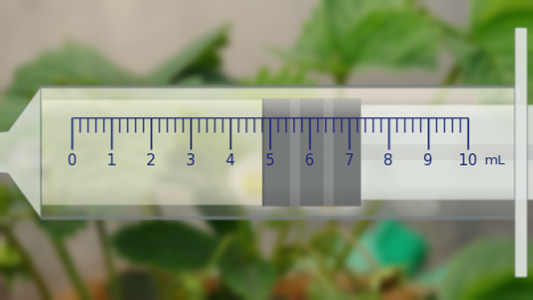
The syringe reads 4.8 mL
